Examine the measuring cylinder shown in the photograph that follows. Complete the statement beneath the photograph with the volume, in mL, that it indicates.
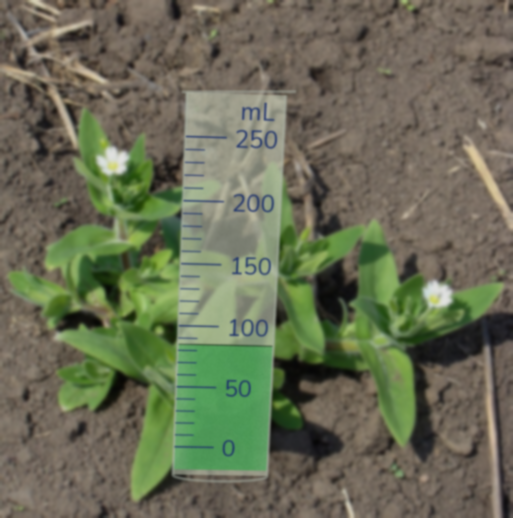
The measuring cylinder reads 85 mL
